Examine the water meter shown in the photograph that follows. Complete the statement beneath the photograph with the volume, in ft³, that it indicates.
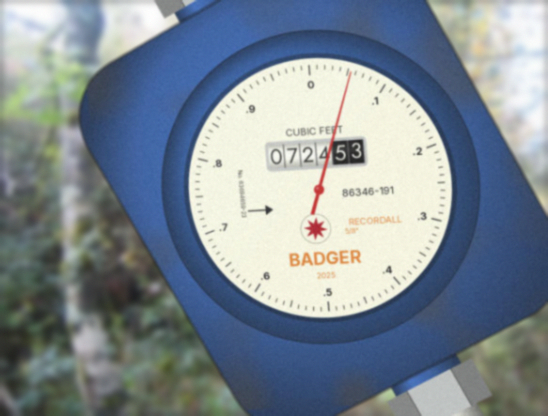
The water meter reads 72453.05 ft³
